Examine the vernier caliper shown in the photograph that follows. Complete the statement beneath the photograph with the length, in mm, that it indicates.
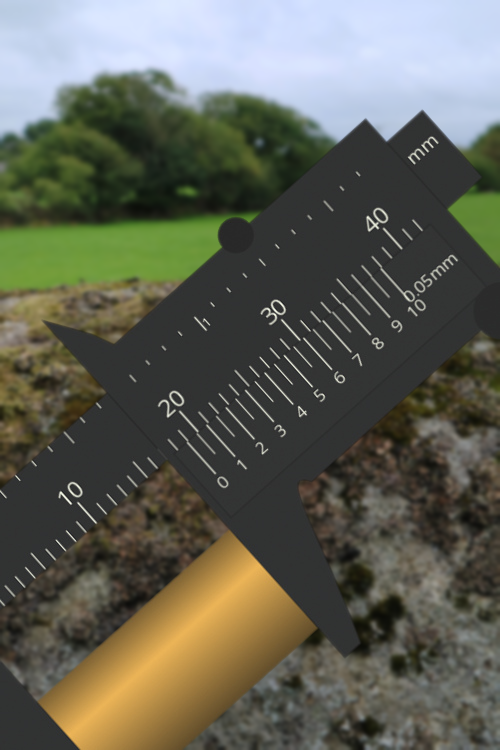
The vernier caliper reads 18.9 mm
